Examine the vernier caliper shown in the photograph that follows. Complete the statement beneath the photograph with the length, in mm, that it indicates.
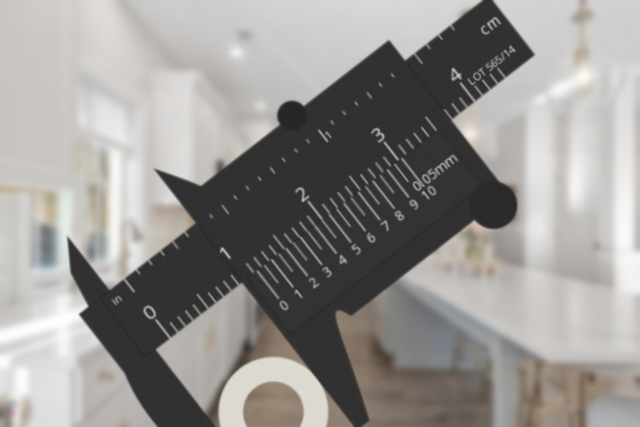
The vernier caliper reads 11.4 mm
